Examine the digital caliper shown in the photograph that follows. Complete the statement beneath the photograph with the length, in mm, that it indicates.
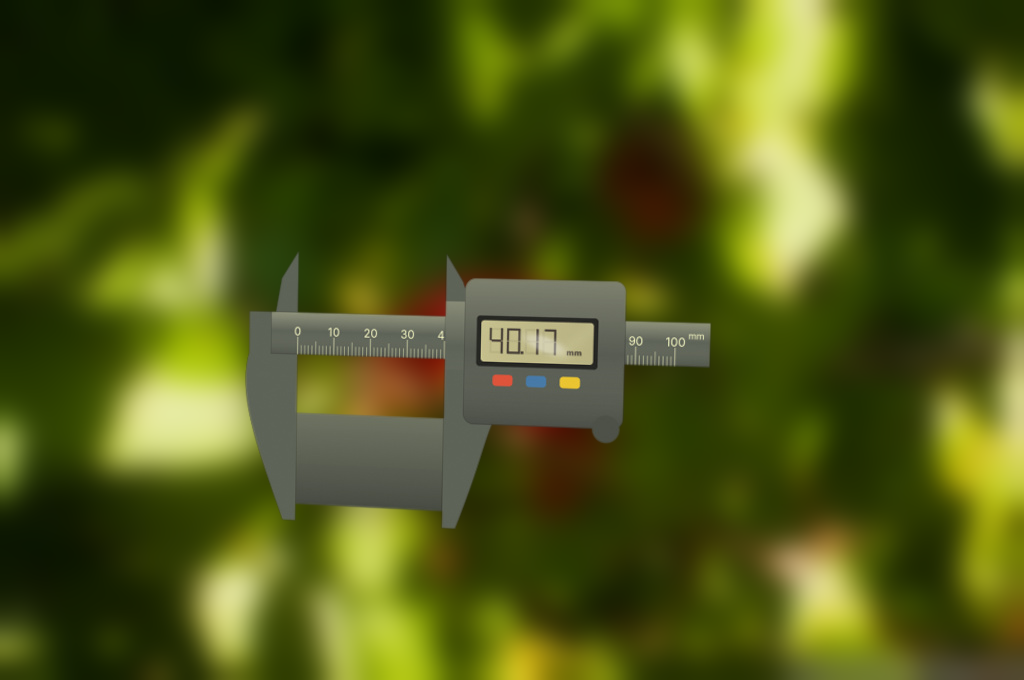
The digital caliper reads 40.17 mm
